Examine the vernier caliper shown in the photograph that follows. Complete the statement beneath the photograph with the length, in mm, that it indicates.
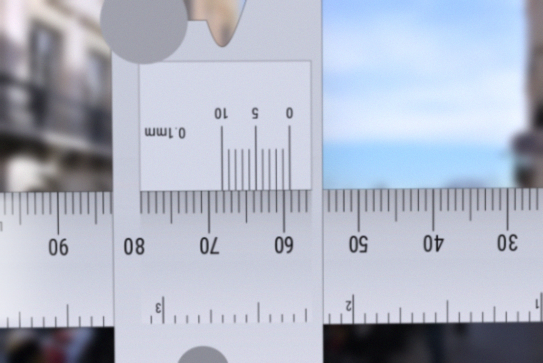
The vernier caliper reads 59.2 mm
